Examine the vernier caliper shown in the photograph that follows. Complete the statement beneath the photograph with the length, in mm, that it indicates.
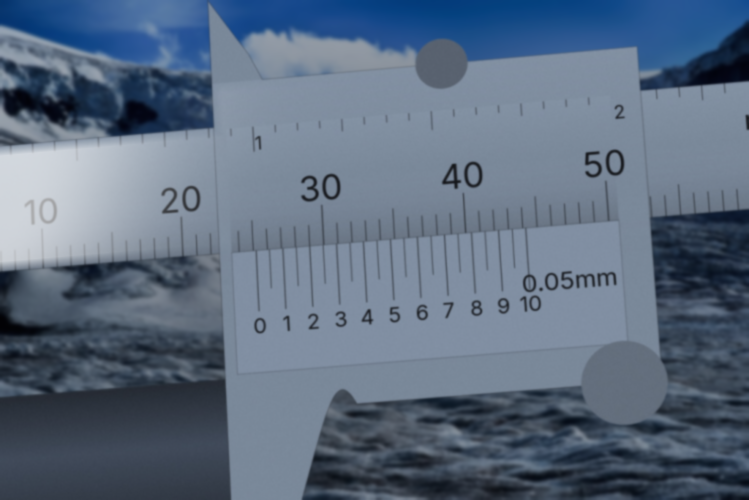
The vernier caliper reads 25.2 mm
